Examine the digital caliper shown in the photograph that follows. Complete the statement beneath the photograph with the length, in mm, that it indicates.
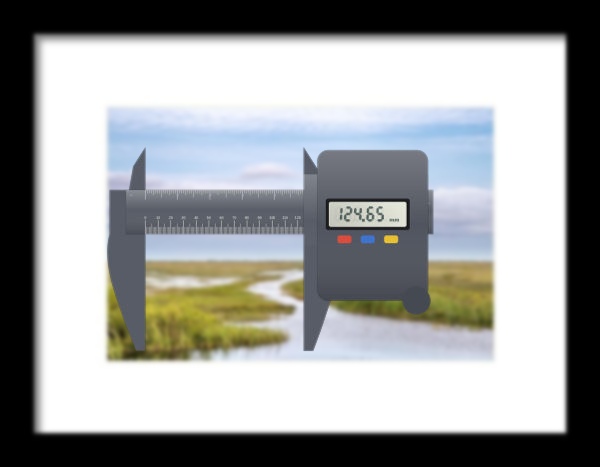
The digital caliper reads 124.65 mm
